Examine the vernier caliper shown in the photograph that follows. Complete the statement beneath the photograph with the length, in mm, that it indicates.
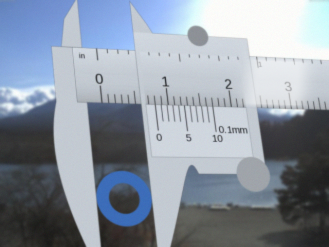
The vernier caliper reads 8.0 mm
